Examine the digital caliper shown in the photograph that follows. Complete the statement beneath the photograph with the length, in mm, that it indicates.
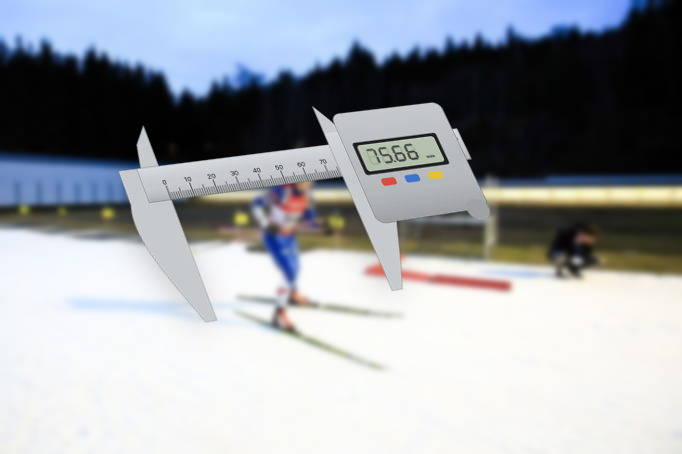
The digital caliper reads 75.66 mm
